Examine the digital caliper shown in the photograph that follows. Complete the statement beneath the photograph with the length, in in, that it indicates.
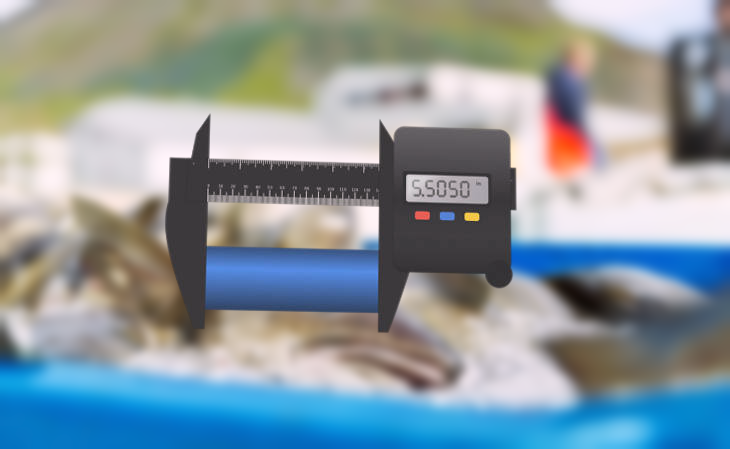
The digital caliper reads 5.5050 in
